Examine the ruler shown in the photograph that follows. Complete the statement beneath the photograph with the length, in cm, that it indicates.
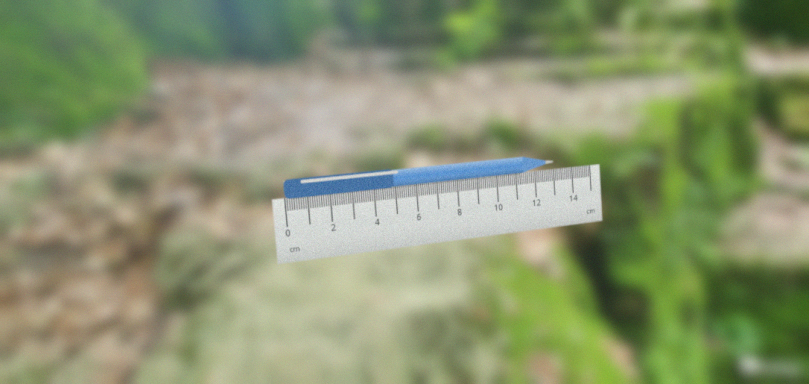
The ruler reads 13 cm
